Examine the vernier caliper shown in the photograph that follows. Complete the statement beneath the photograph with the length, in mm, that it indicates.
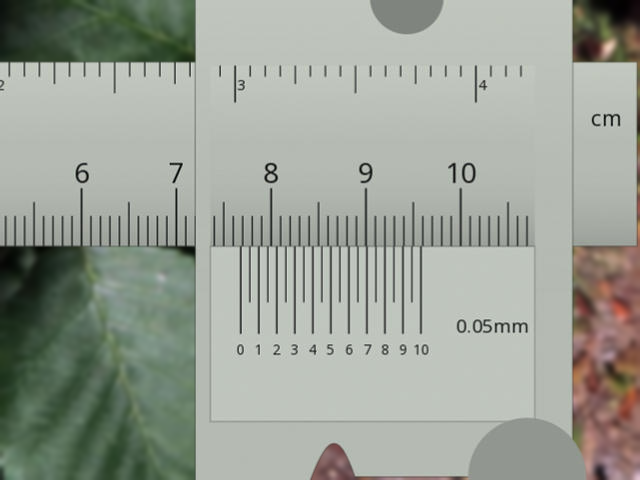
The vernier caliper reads 76.8 mm
